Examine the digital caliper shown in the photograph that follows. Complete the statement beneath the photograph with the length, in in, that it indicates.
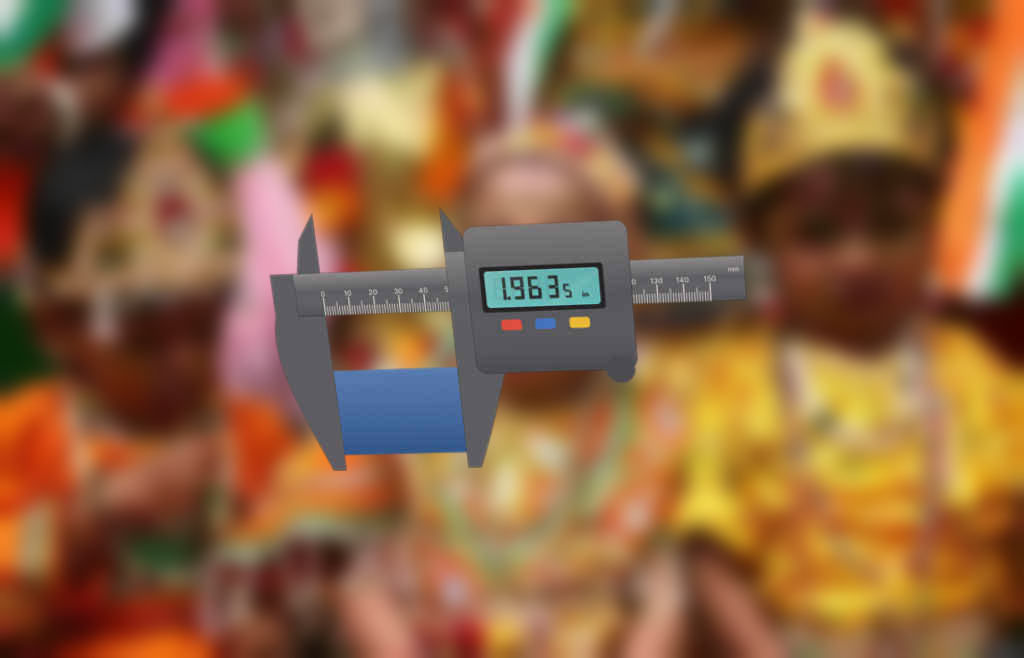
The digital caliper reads 1.9635 in
